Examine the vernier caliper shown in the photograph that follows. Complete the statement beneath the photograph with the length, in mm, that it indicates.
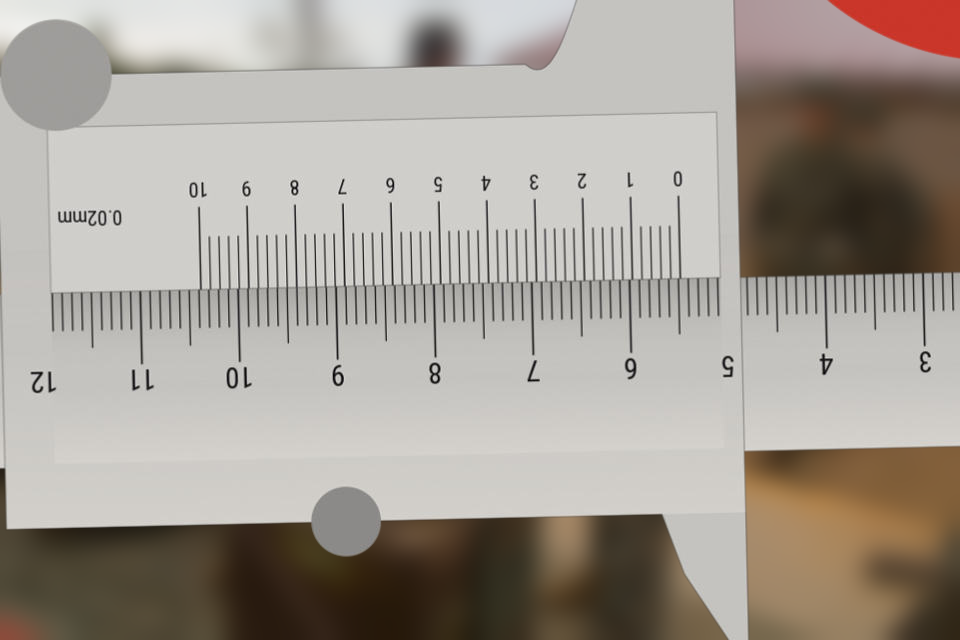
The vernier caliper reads 54.8 mm
